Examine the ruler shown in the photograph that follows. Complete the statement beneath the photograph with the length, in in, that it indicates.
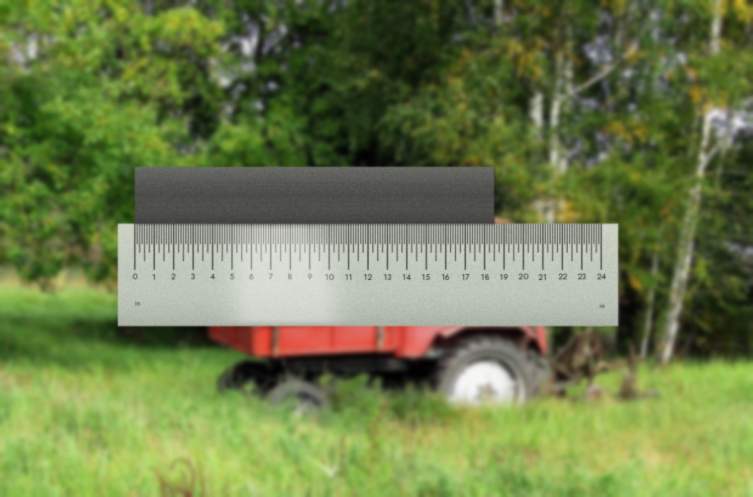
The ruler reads 18.5 in
